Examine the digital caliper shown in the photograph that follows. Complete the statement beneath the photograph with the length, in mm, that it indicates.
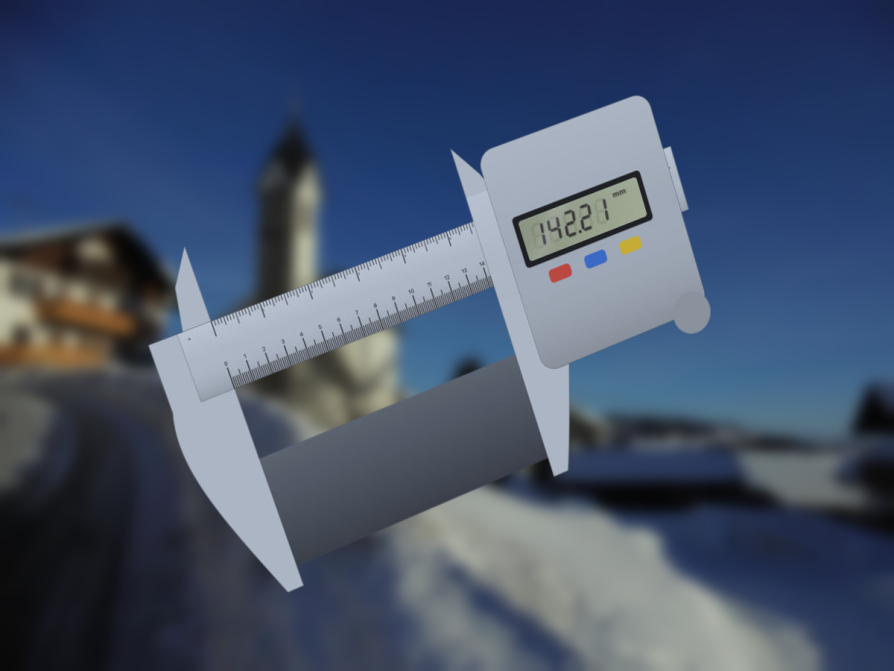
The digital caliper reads 142.21 mm
